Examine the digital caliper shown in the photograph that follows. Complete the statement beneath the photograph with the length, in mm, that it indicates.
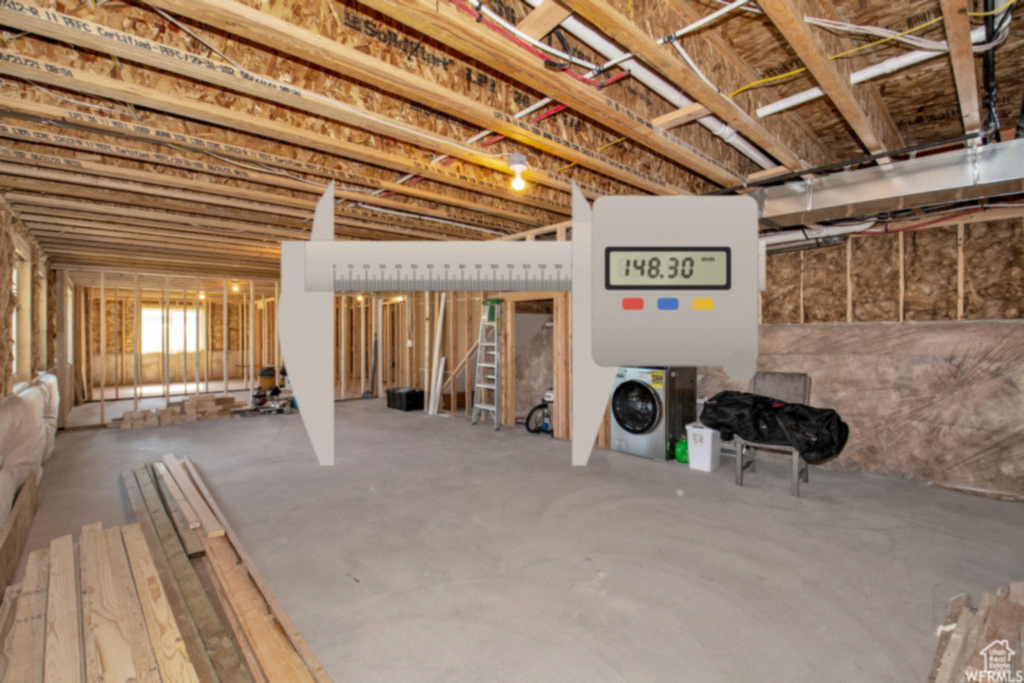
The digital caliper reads 148.30 mm
